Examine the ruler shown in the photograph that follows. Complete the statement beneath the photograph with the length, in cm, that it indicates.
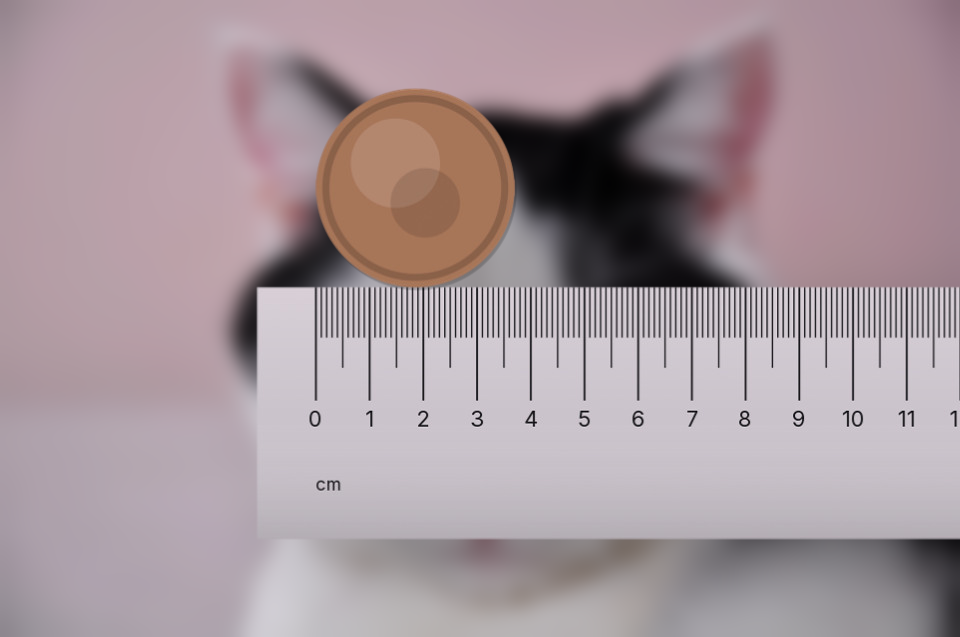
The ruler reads 3.7 cm
